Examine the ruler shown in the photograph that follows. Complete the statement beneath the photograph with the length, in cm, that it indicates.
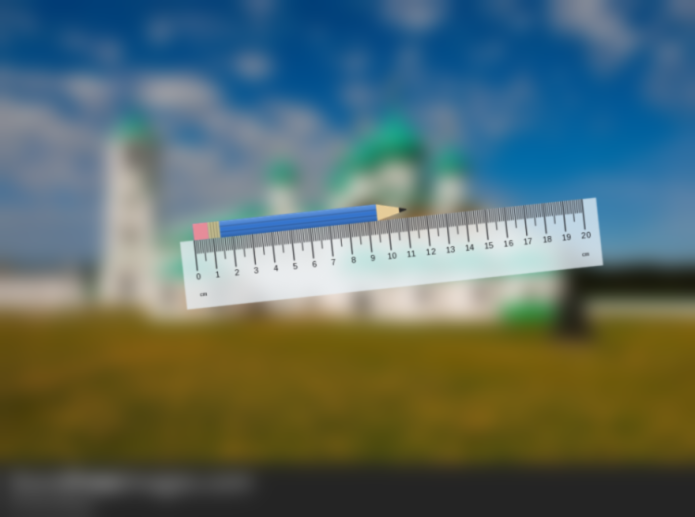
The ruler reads 11 cm
